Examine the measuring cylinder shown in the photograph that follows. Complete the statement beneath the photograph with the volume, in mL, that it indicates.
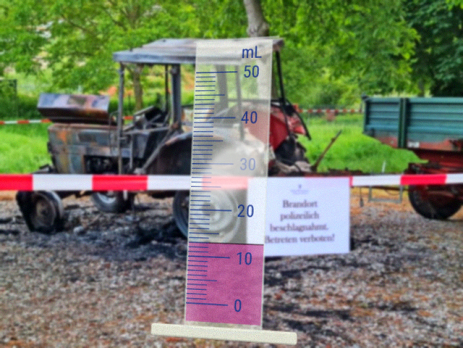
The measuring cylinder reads 13 mL
